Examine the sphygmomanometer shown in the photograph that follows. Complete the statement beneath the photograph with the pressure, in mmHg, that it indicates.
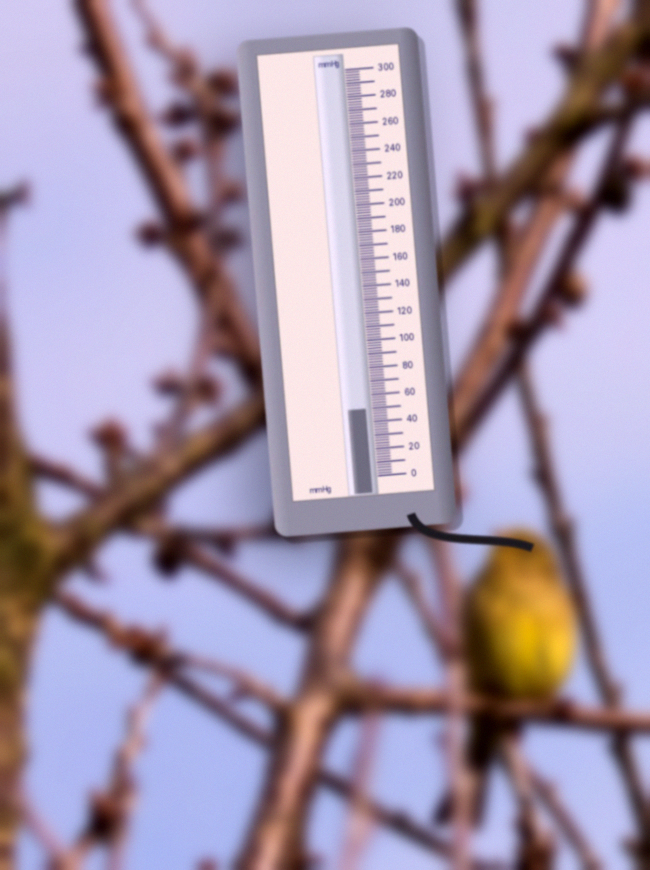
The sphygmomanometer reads 50 mmHg
